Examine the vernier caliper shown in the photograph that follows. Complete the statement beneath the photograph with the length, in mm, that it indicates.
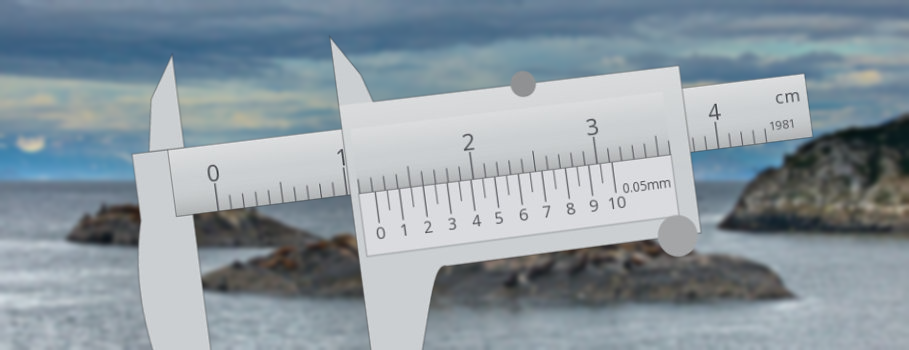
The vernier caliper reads 12.2 mm
